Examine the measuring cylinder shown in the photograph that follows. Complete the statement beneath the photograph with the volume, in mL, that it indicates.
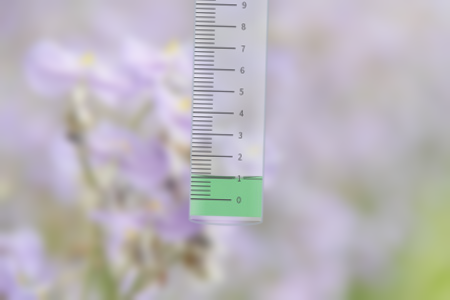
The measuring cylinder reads 1 mL
